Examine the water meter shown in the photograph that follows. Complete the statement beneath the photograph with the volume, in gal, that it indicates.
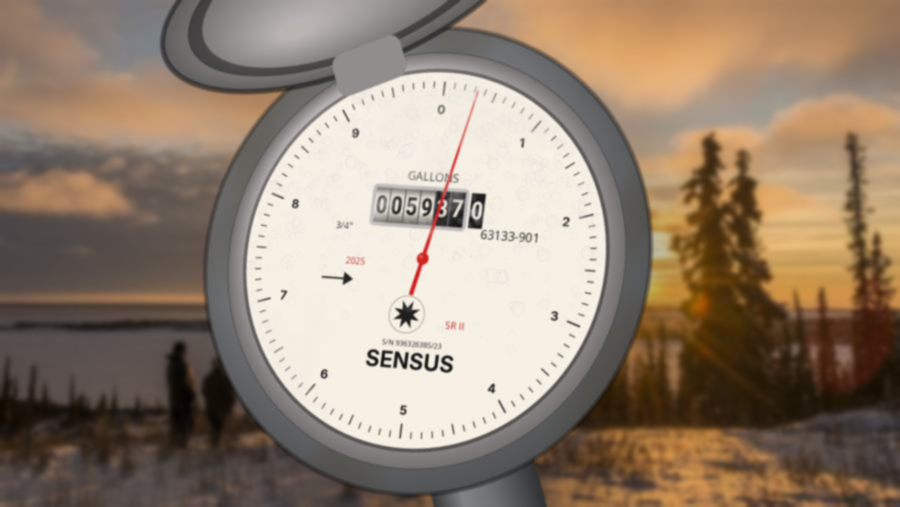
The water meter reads 59370.3 gal
